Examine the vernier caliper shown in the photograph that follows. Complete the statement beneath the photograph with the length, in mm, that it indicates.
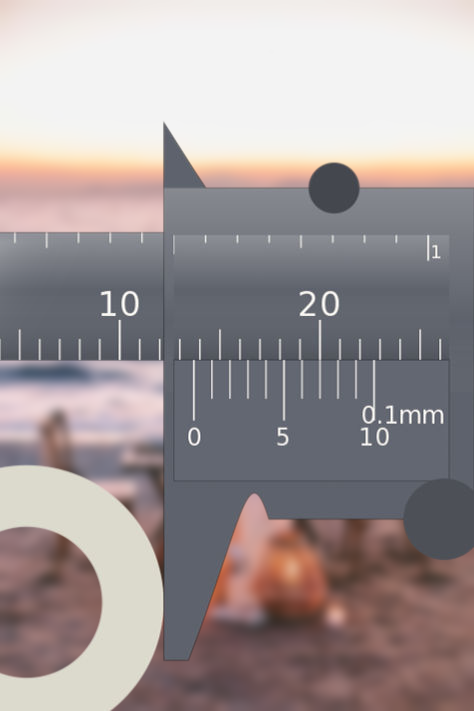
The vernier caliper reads 13.7 mm
